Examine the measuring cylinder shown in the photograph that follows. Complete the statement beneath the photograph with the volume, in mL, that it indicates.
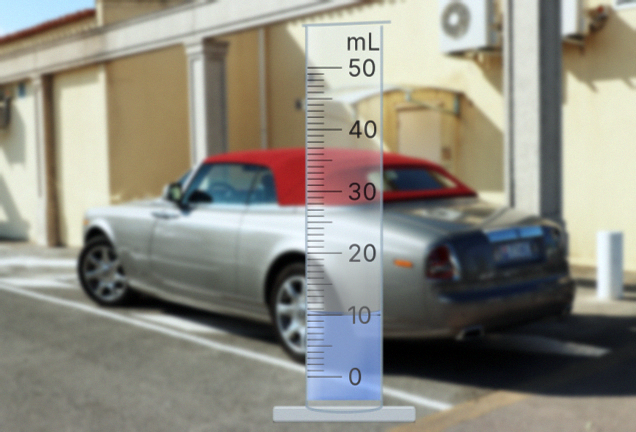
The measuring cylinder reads 10 mL
